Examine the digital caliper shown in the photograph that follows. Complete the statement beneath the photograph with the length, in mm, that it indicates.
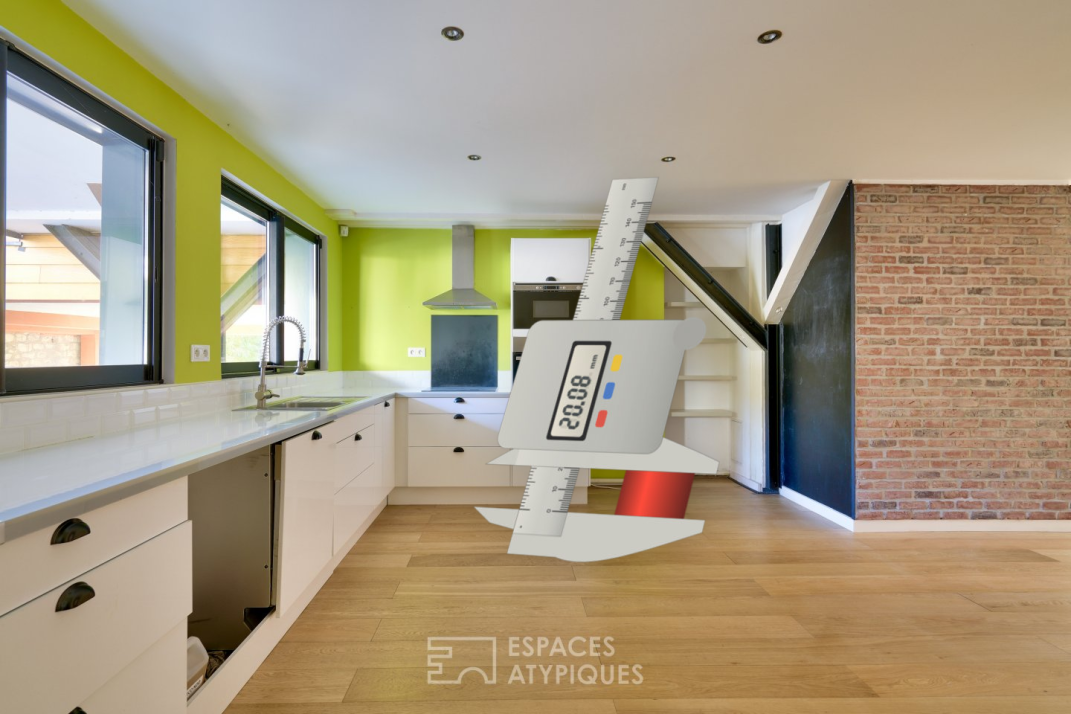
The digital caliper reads 20.08 mm
